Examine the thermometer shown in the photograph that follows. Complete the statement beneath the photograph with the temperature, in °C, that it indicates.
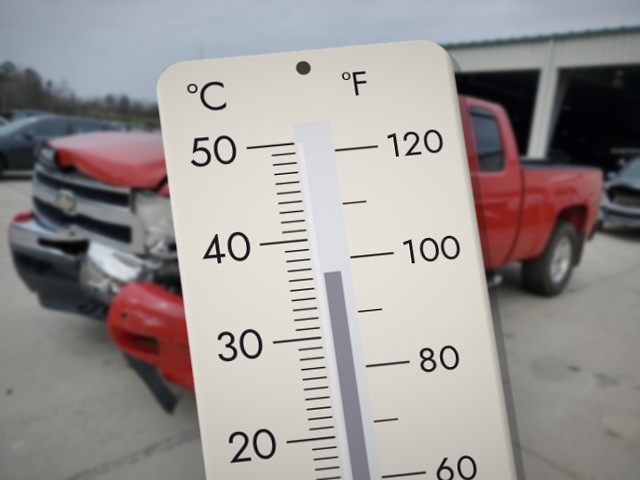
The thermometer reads 36.5 °C
